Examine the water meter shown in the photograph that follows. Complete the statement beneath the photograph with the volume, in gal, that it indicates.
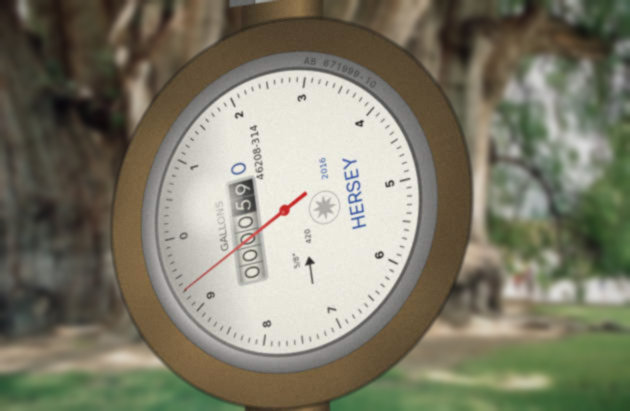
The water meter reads 589.3 gal
